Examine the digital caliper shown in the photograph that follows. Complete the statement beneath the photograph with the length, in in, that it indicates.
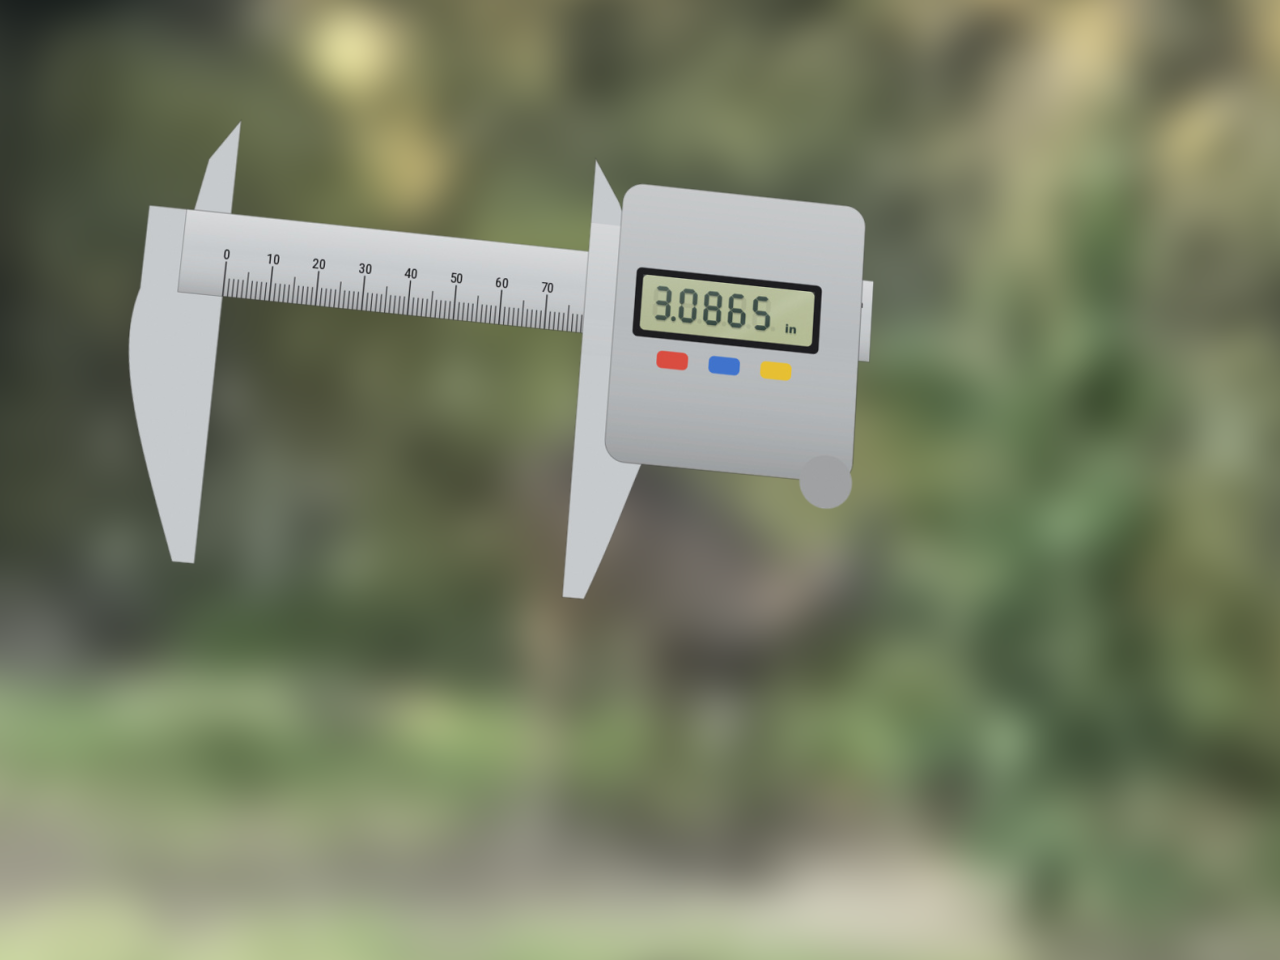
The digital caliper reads 3.0865 in
